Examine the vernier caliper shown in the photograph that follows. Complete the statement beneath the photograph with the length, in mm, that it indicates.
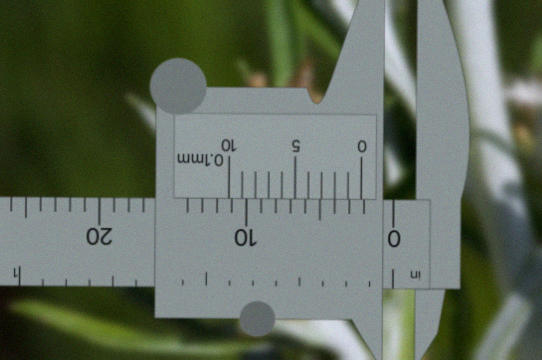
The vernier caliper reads 2.2 mm
